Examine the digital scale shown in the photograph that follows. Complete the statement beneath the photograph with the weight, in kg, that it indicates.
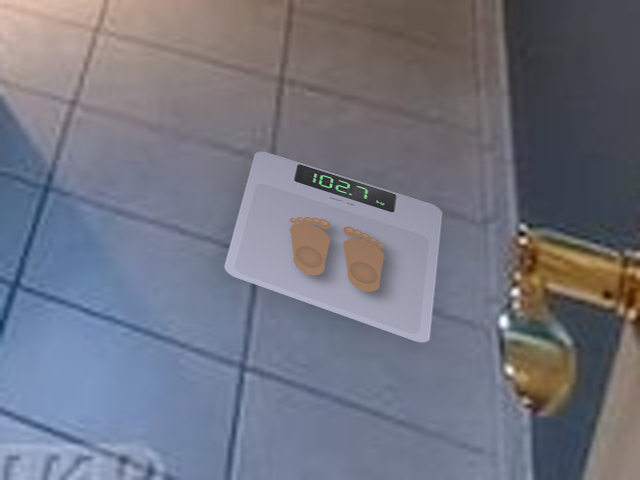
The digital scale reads 102.7 kg
